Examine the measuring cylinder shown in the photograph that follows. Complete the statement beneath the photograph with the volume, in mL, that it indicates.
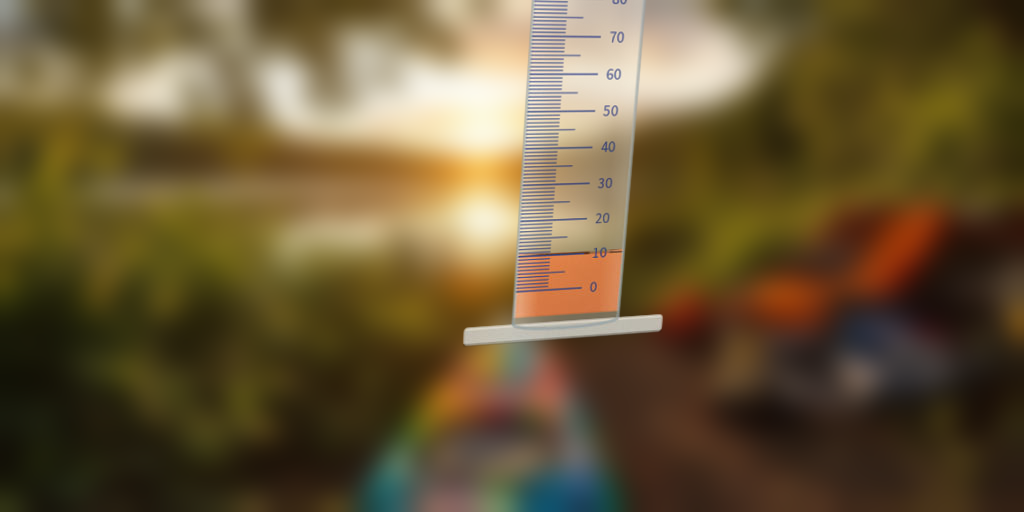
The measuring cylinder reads 10 mL
